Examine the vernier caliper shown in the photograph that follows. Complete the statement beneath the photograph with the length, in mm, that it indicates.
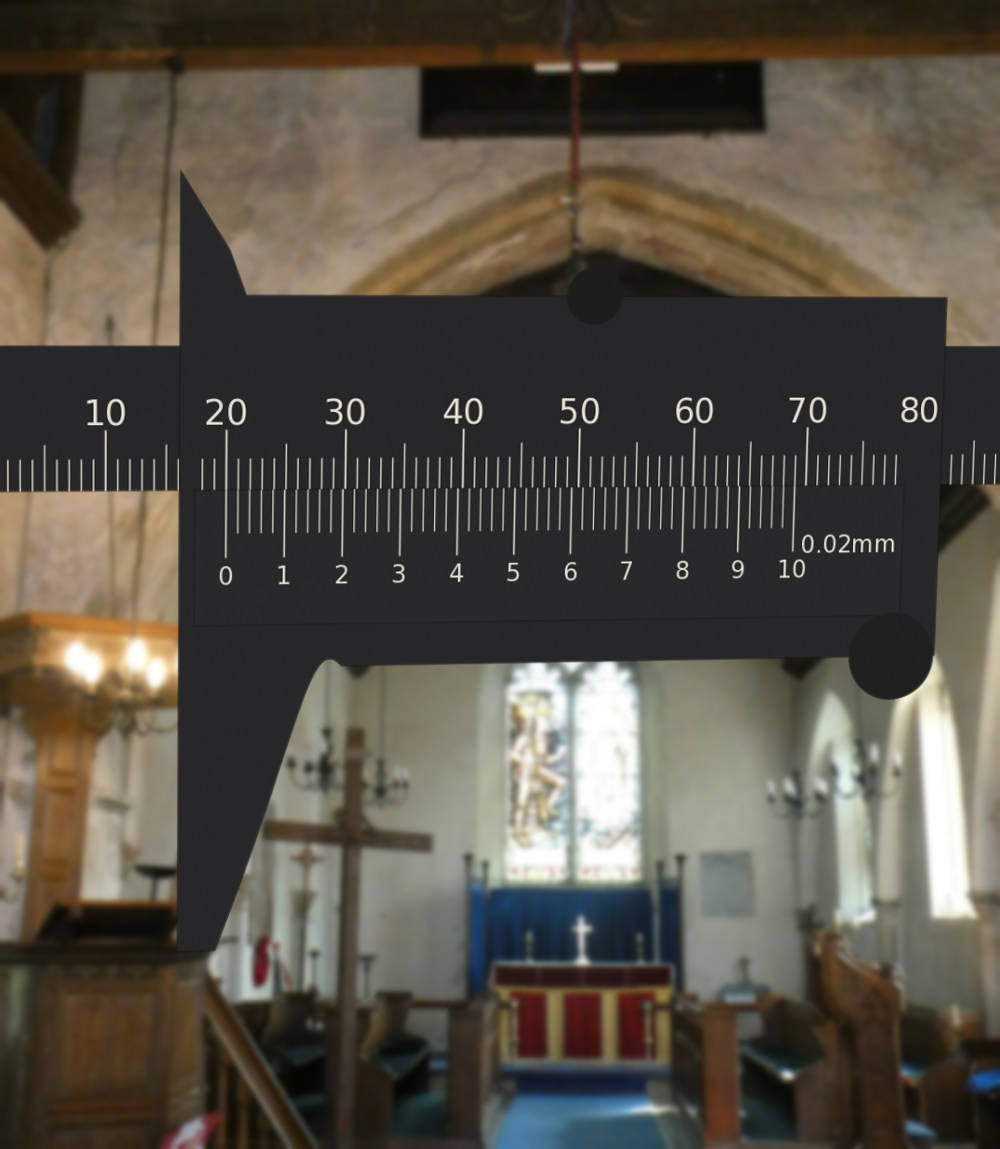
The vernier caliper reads 20.0 mm
